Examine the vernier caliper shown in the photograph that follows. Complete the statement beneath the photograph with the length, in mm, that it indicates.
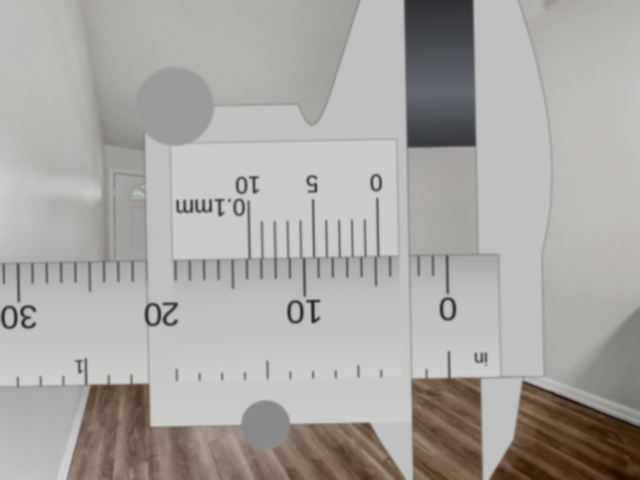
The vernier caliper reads 4.8 mm
